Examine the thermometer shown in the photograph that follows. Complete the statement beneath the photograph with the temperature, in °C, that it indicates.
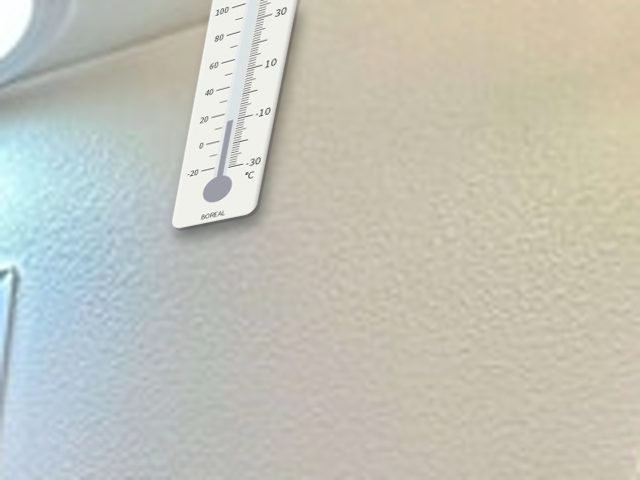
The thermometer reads -10 °C
